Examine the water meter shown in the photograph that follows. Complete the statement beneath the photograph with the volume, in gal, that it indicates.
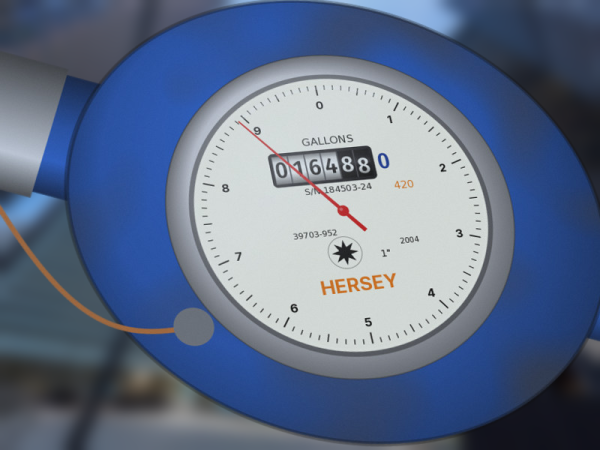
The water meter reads 164878.9 gal
